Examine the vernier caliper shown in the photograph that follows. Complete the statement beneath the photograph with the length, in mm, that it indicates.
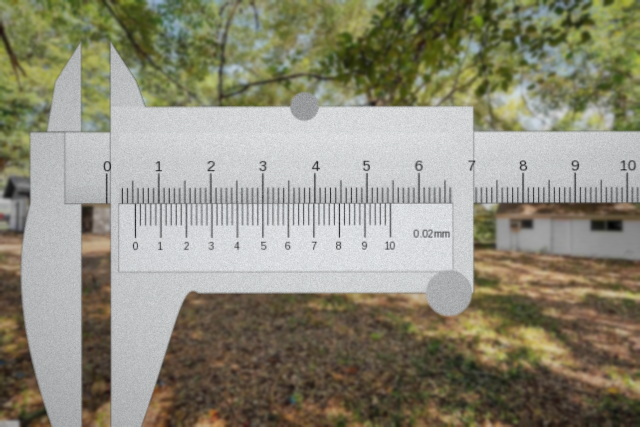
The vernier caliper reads 5.5 mm
